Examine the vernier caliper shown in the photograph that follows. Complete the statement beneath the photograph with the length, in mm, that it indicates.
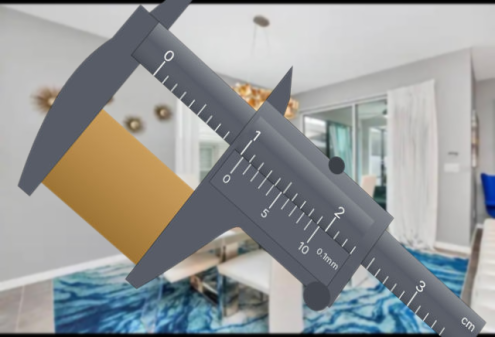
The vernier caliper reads 10.3 mm
